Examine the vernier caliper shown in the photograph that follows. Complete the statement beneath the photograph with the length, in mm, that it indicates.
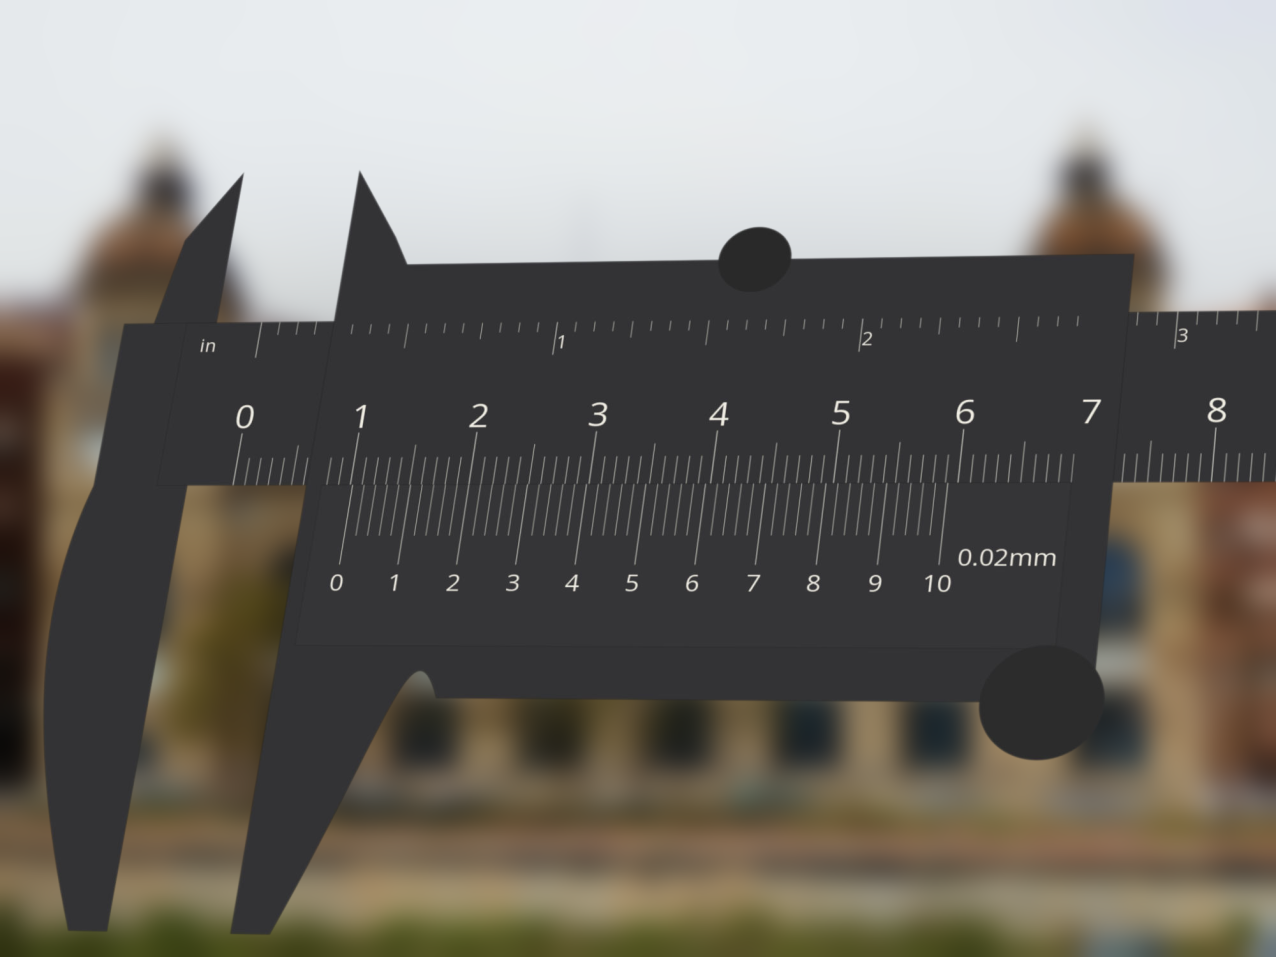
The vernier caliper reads 10.2 mm
